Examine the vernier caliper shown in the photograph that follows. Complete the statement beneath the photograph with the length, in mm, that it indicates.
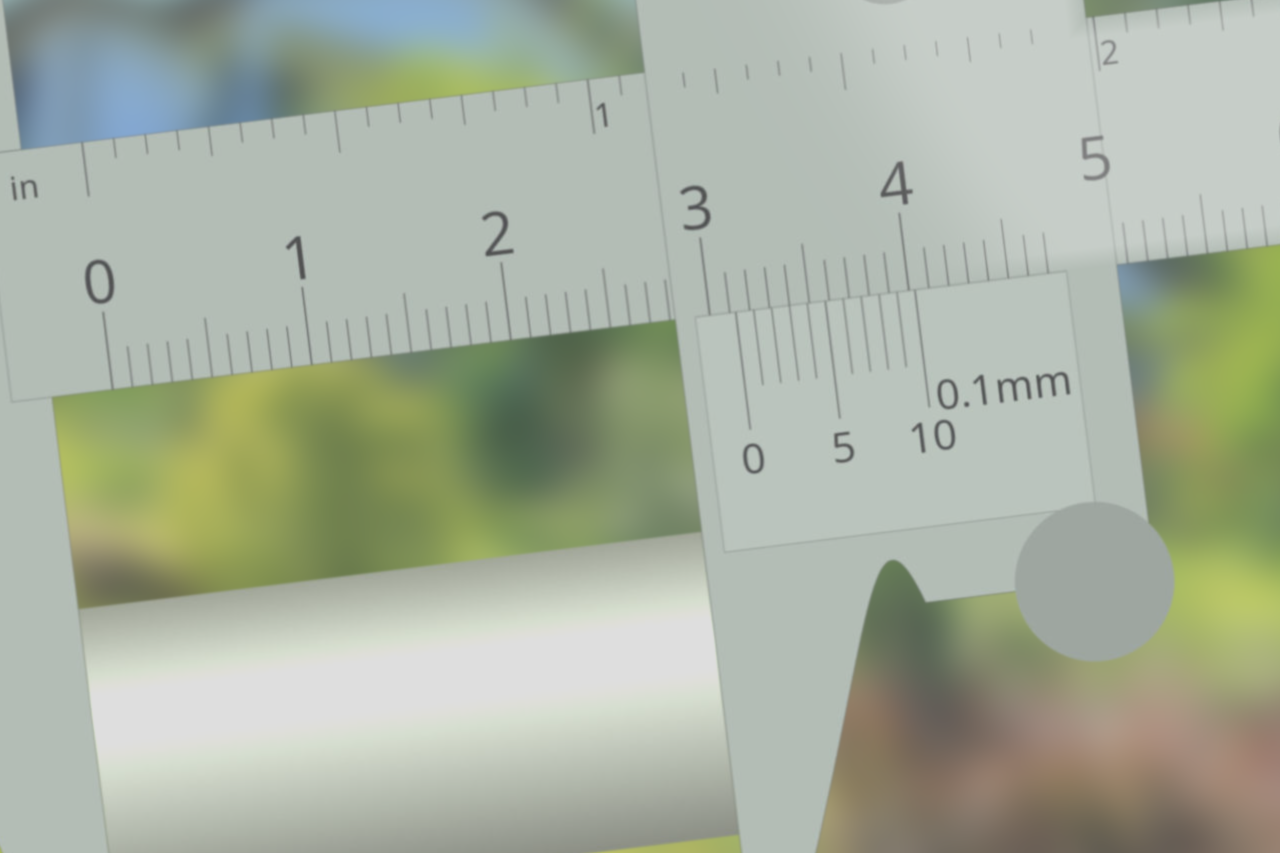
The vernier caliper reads 31.3 mm
